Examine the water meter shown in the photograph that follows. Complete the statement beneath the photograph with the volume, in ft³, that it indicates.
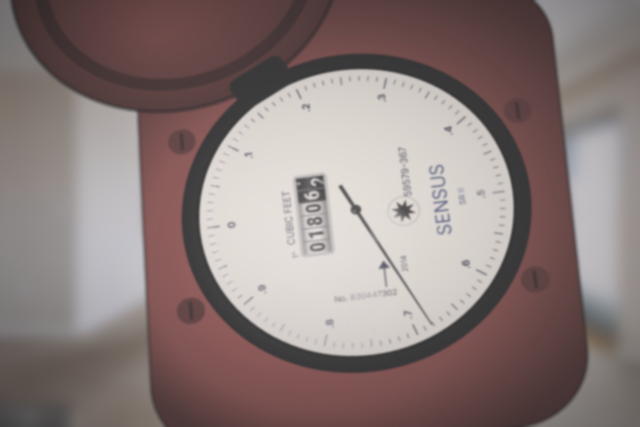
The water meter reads 18061.68 ft³
